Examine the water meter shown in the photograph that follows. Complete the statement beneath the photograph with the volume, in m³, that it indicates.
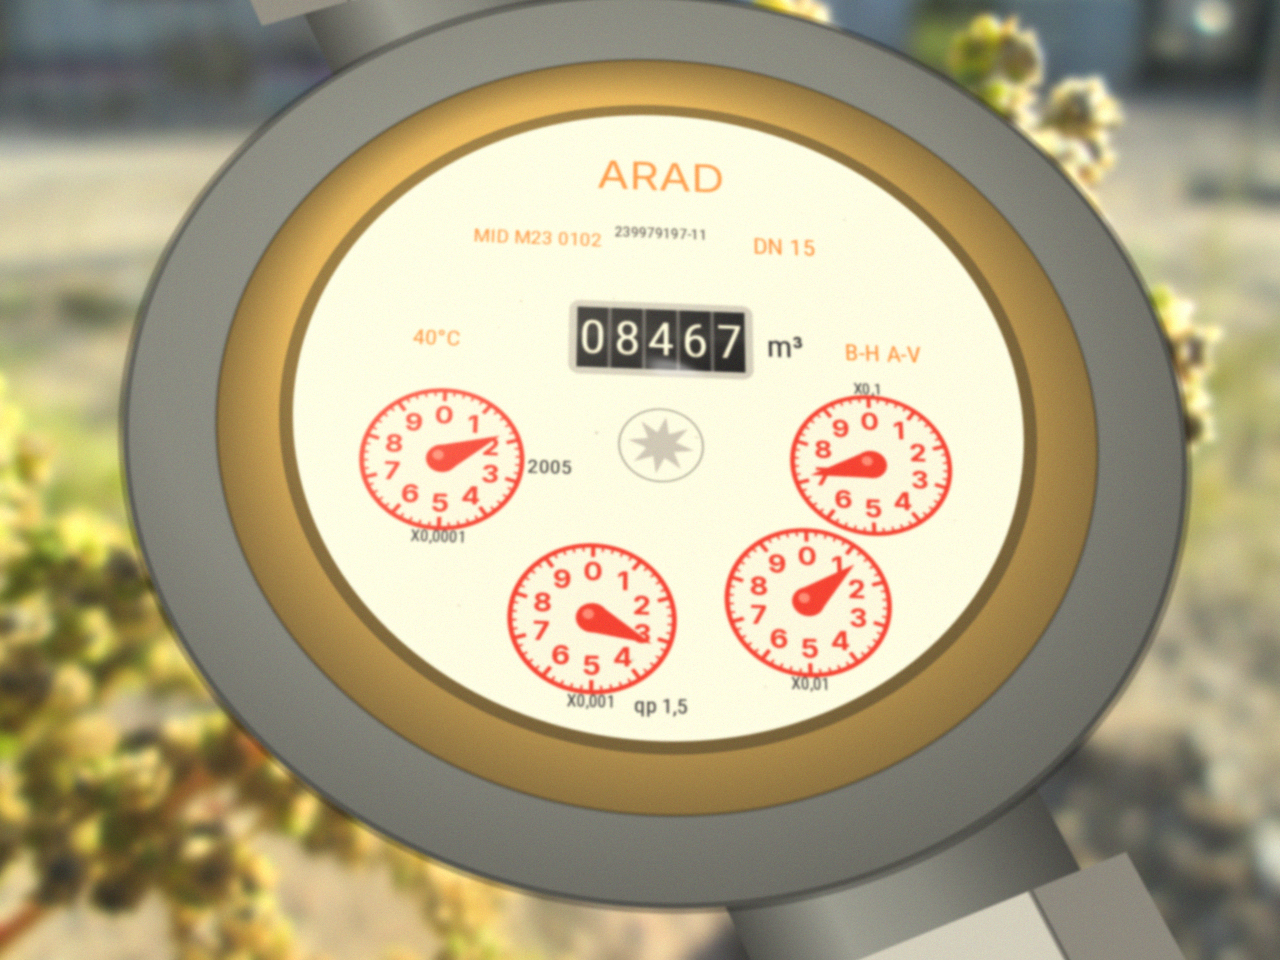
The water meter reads 8467.7131 m³
